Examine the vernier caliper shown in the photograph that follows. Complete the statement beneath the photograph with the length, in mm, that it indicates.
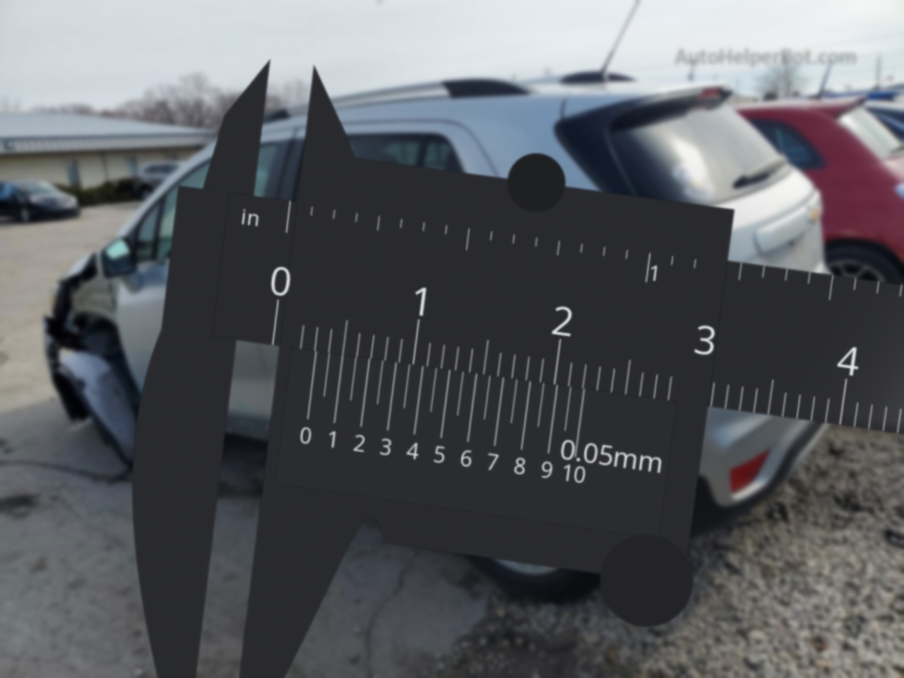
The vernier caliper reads 3.1 mm
